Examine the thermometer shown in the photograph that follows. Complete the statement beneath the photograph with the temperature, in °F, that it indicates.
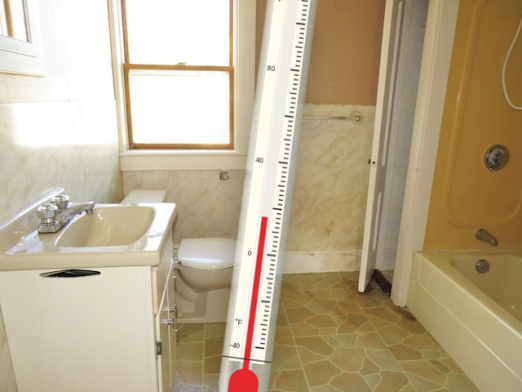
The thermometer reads 16 °F
